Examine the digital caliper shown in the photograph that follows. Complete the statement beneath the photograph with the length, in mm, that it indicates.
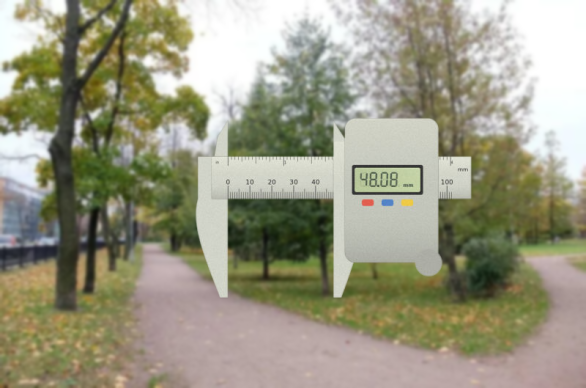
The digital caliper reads 48.08 mm
